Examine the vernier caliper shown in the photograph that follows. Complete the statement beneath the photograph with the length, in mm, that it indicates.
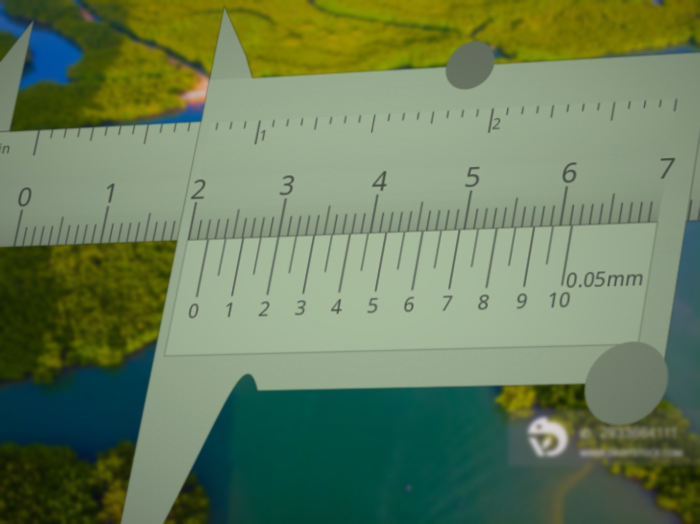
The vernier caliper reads 22.2 mm
